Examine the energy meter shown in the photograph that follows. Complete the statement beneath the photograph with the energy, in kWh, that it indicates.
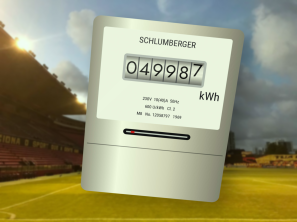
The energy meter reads 49987 kWh
